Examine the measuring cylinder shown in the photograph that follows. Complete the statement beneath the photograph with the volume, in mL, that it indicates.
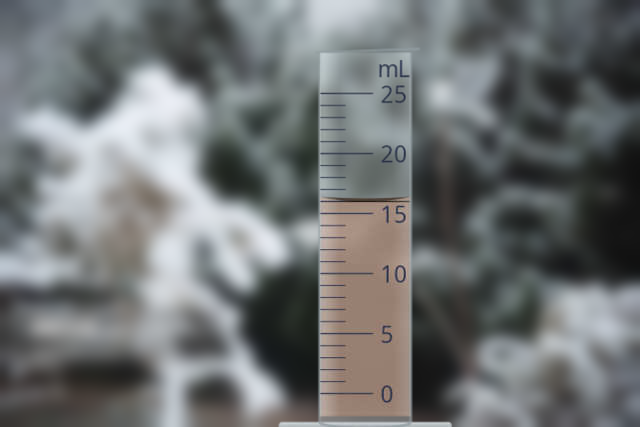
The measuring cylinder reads 16 mL
